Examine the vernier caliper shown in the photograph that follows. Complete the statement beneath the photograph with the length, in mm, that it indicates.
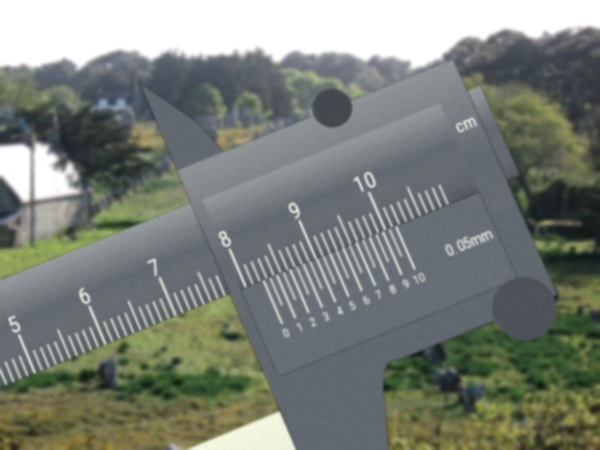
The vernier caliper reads 82.5 mm
